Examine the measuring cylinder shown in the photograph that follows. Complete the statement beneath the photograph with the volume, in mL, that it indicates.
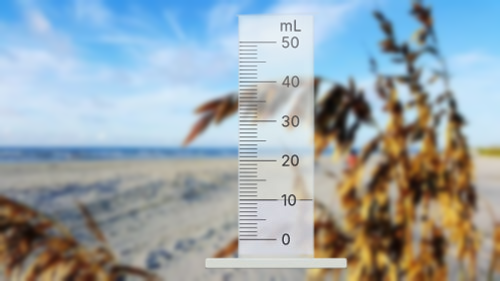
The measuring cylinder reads 10 mL
